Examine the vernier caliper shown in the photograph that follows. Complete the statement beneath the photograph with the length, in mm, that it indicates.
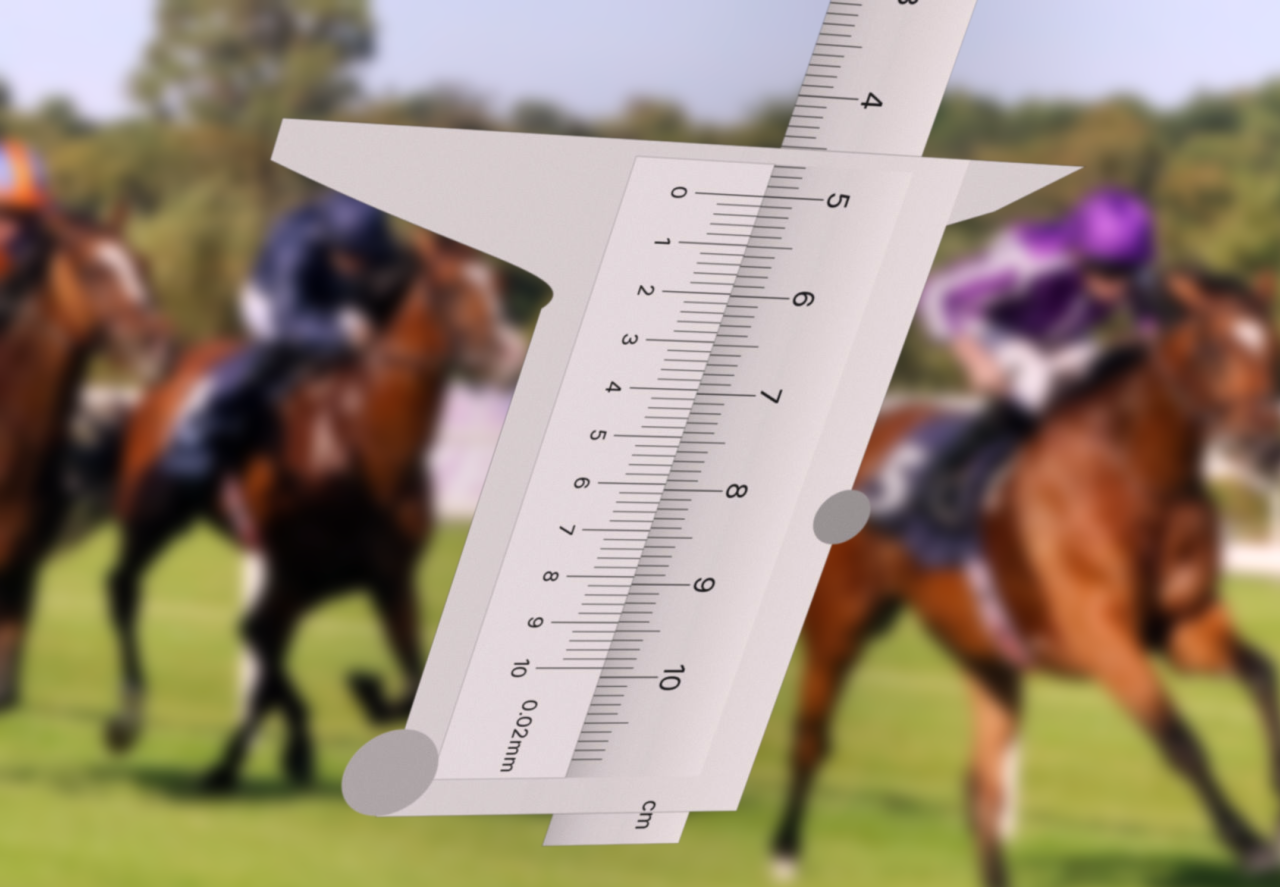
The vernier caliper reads 50.0 mm
